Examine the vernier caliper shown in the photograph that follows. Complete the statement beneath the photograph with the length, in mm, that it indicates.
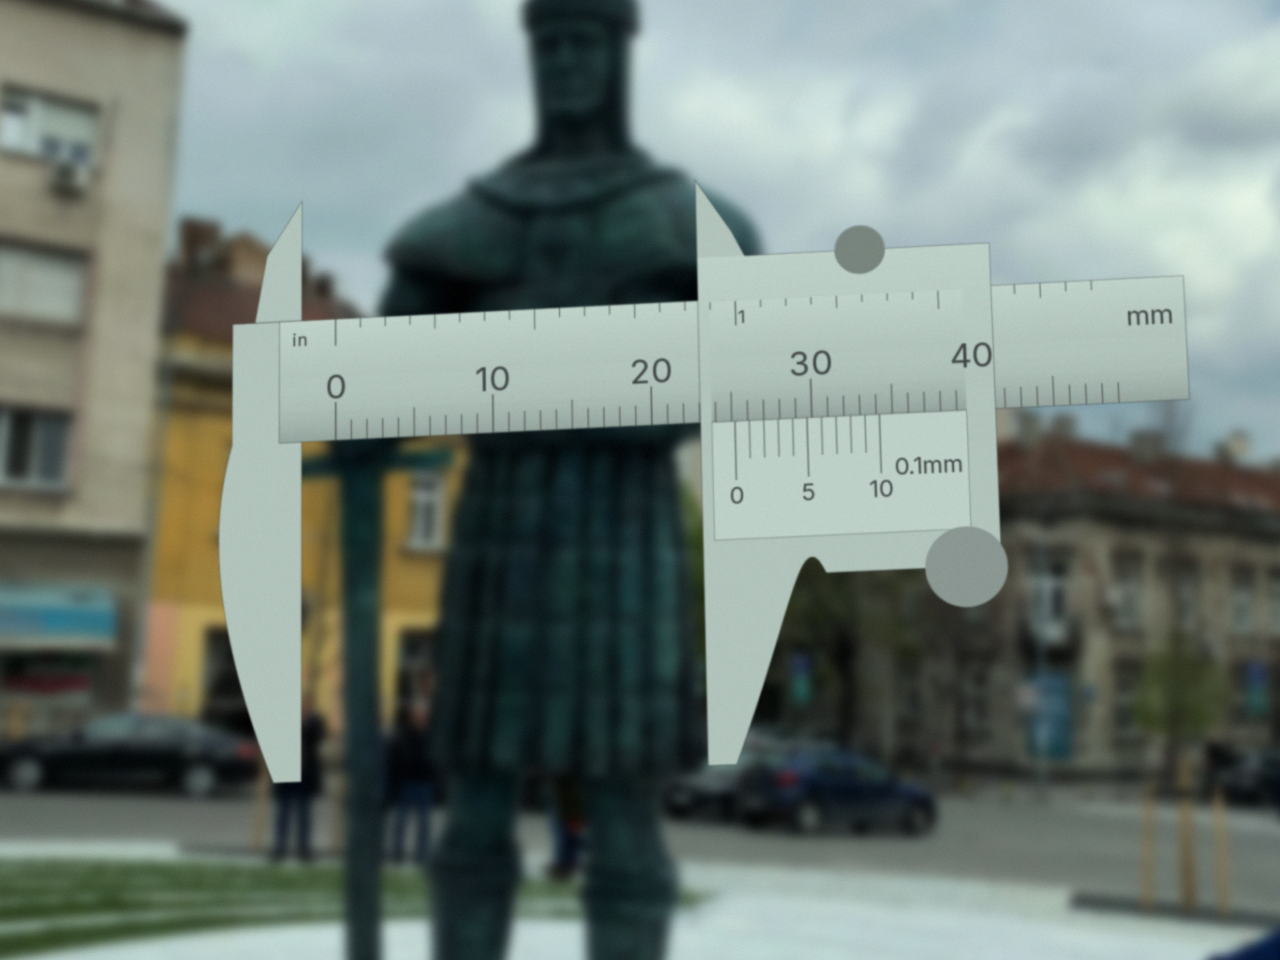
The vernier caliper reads 25.2 mm
